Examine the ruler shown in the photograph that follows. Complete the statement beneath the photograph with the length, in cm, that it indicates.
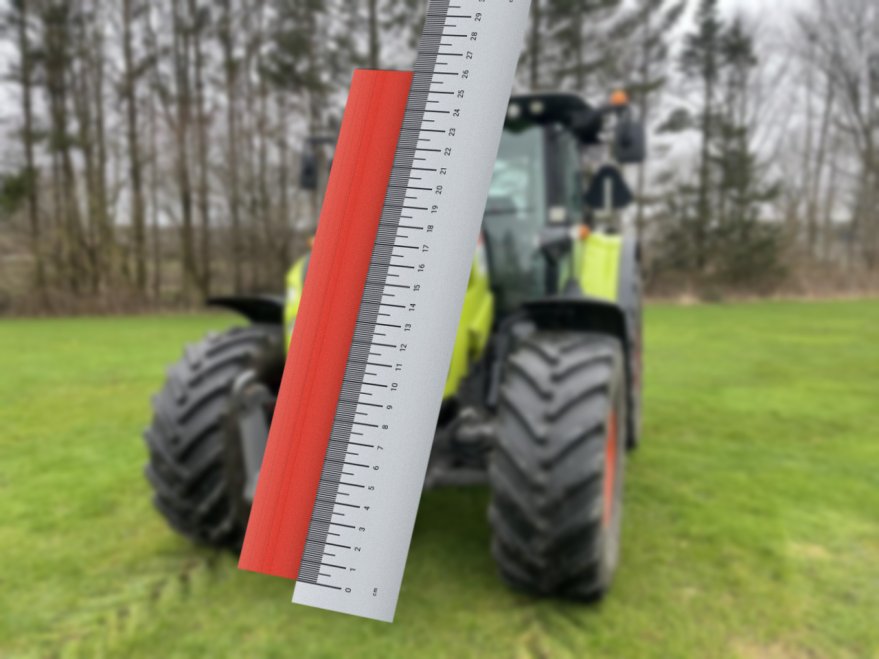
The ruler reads 26 cm
